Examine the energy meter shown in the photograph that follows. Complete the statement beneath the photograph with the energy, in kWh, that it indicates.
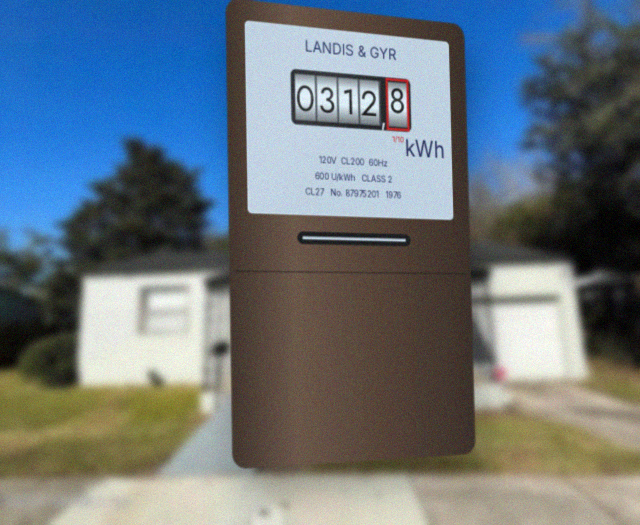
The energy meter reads 312.8 kWh
